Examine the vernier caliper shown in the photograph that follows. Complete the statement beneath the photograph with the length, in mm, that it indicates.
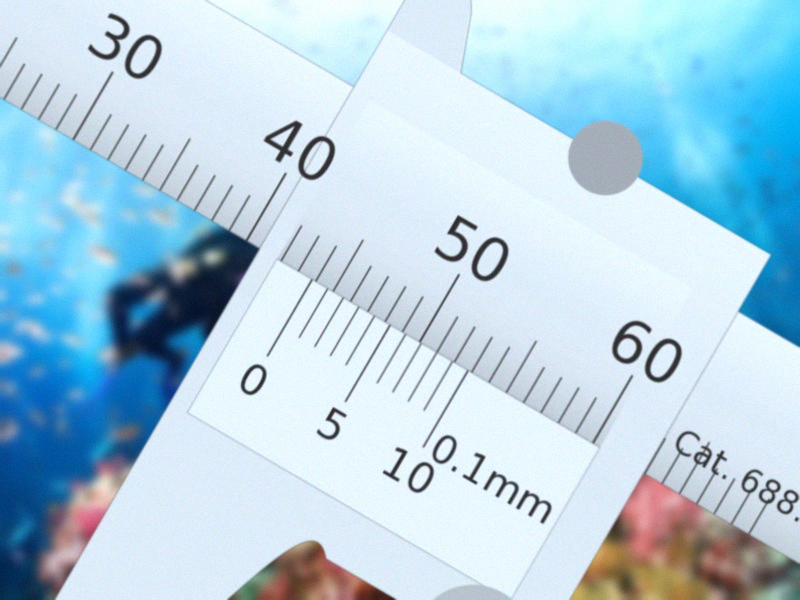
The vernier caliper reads 43.8 mm
